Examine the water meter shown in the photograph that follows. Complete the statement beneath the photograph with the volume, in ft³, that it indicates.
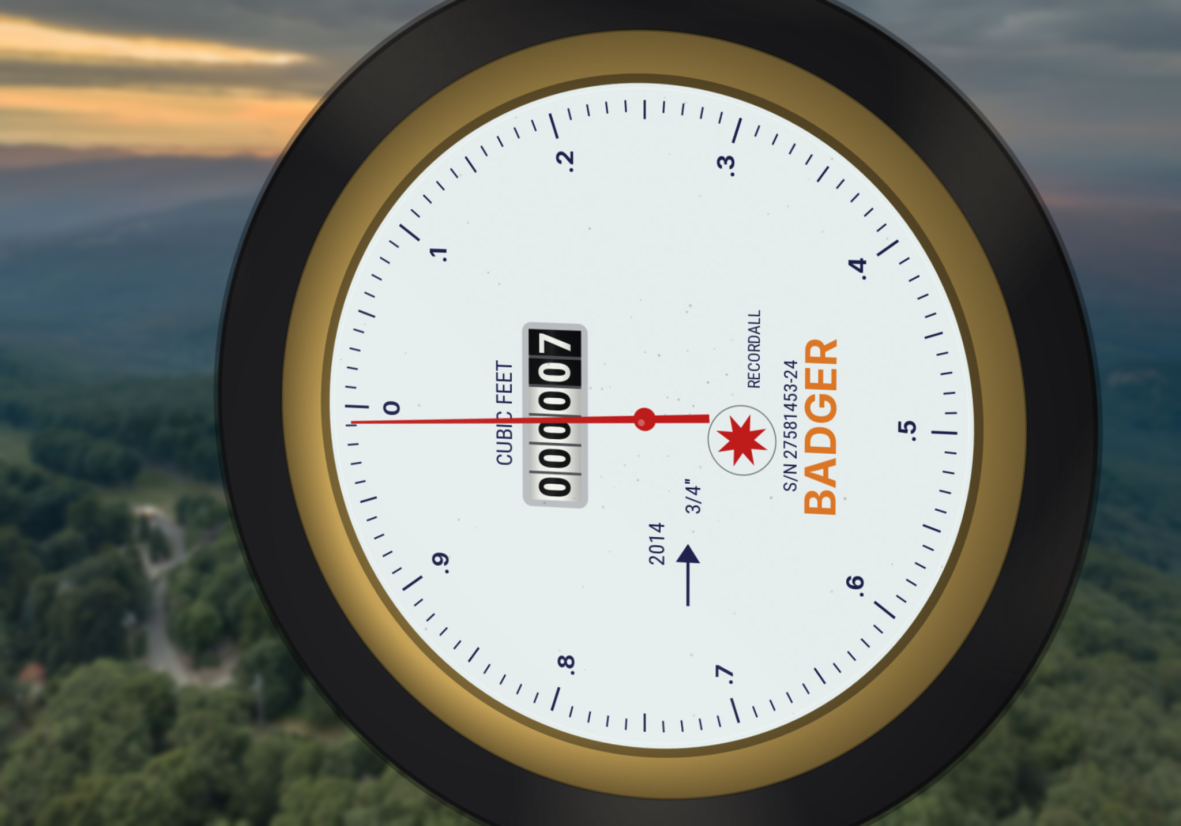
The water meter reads 6.99 ft³
